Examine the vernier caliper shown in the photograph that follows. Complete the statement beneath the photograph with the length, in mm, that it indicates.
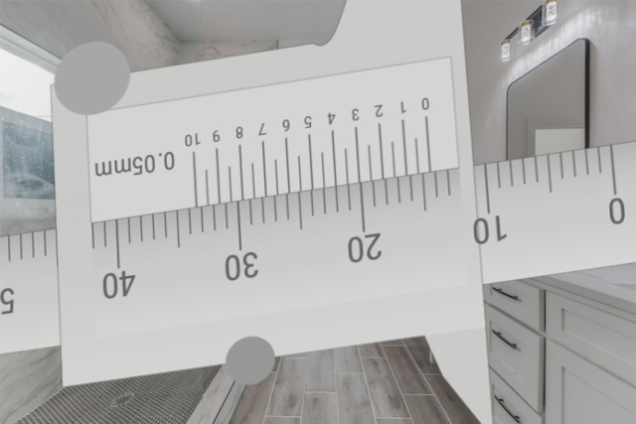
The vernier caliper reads 14.4 mm
